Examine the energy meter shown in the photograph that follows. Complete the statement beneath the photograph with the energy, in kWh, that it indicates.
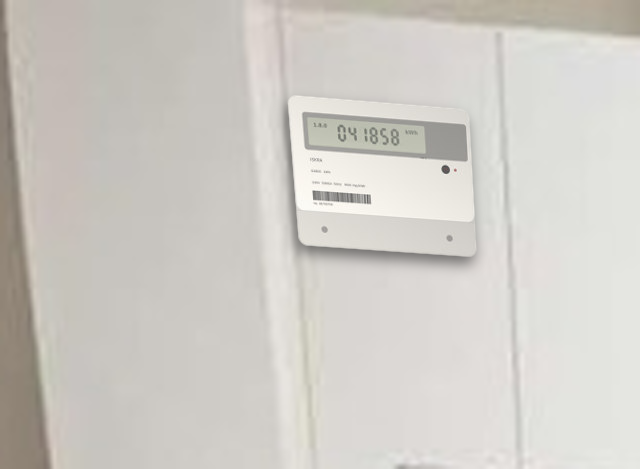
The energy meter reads 41858 kWh
